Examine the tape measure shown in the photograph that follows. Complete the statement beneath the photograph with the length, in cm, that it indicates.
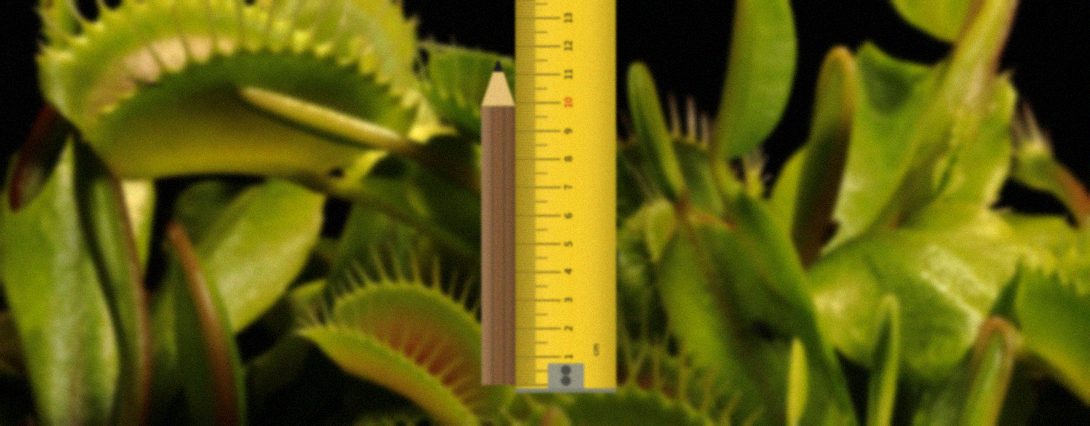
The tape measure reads 11.5 cm
